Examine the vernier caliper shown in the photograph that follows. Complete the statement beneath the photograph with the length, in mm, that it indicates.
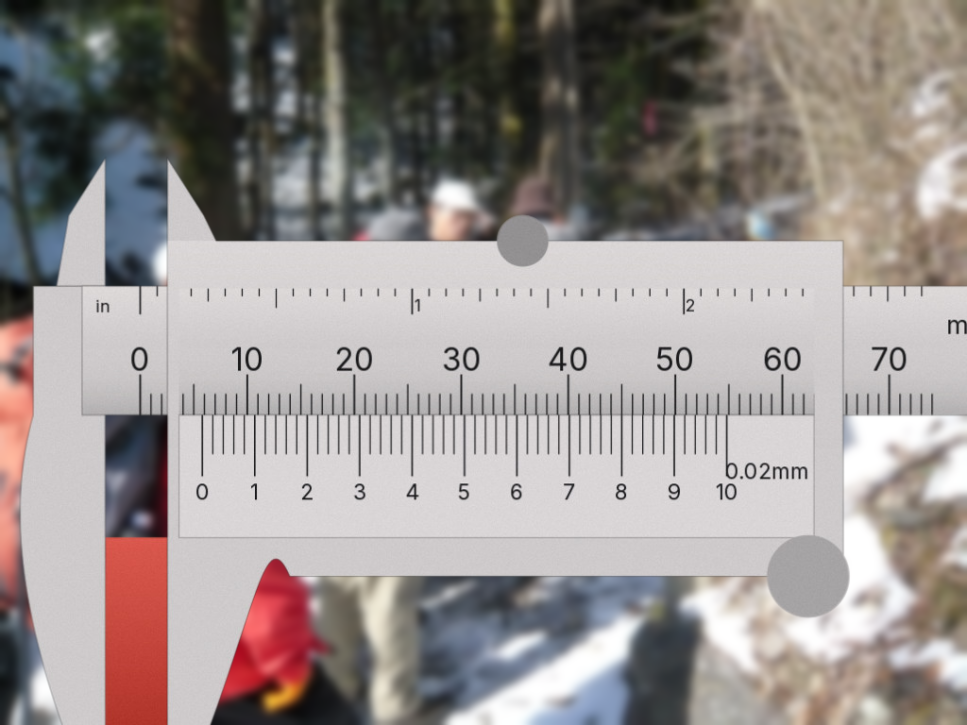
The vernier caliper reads 5.8 mm
